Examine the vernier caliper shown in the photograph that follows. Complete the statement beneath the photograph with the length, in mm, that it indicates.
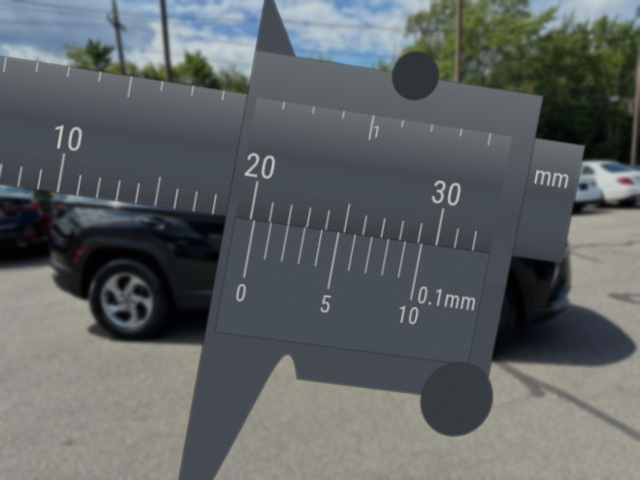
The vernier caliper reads 20.2 mm
